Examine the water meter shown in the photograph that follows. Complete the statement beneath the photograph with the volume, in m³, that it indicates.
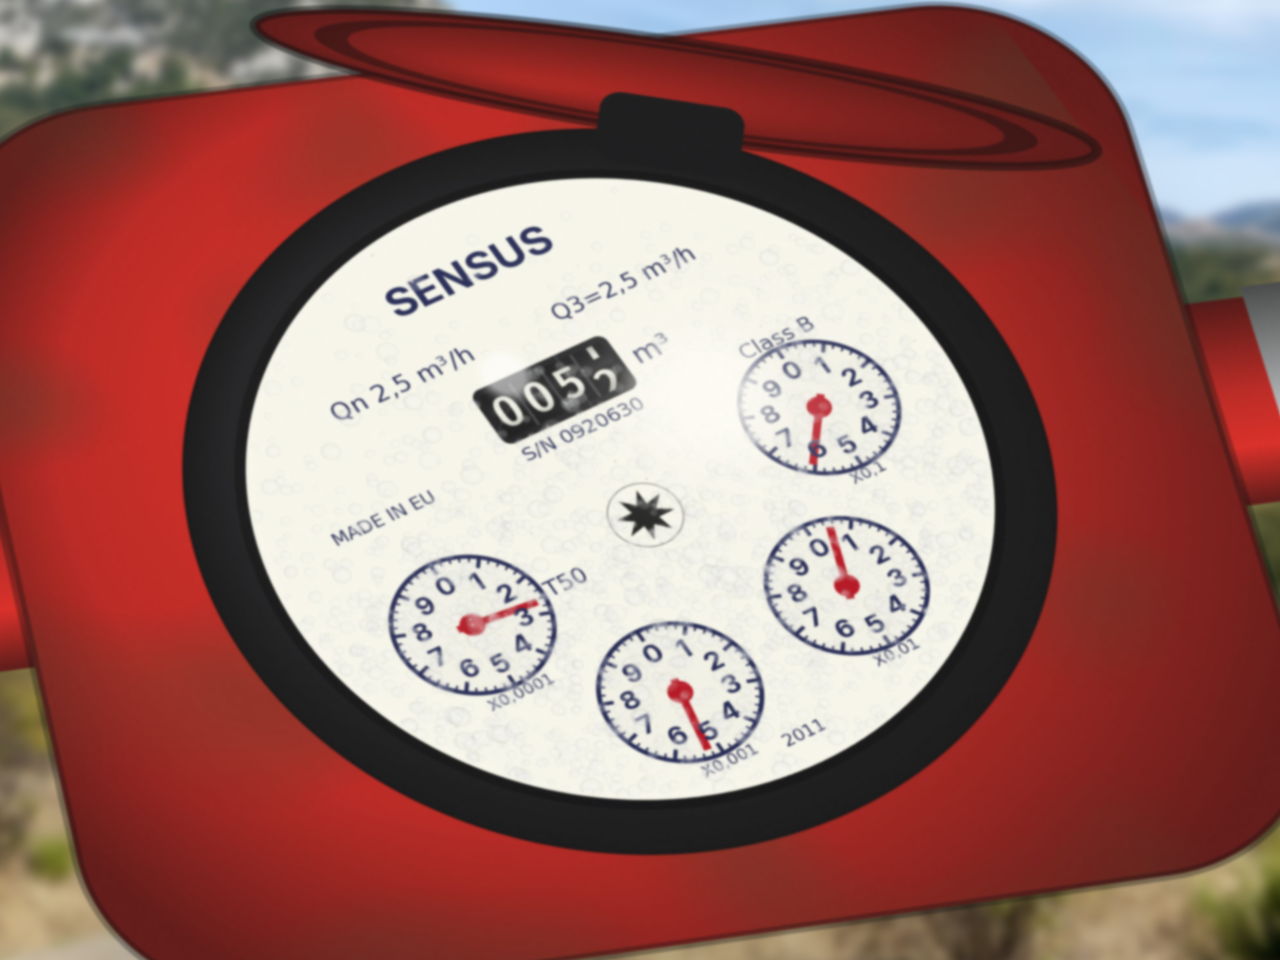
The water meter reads 51.6052 m³
